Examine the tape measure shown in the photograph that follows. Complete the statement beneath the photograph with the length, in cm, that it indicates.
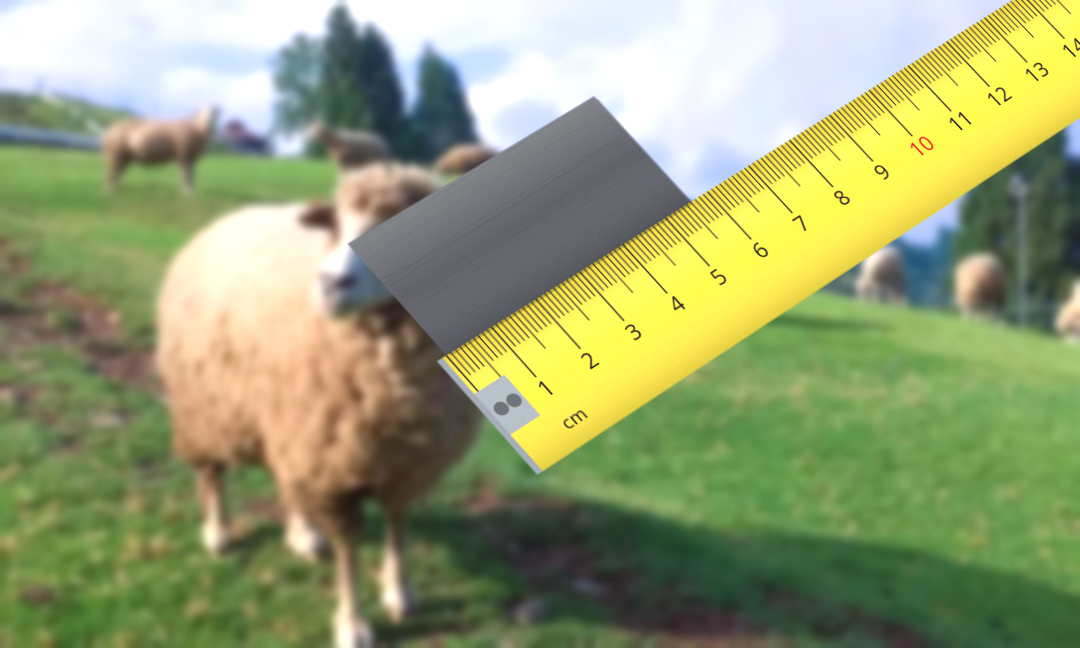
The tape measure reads 5.6 cm
